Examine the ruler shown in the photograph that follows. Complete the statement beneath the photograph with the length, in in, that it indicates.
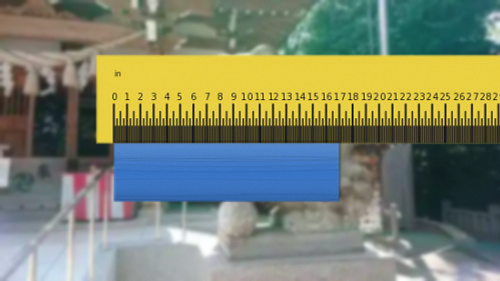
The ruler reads 17 in
